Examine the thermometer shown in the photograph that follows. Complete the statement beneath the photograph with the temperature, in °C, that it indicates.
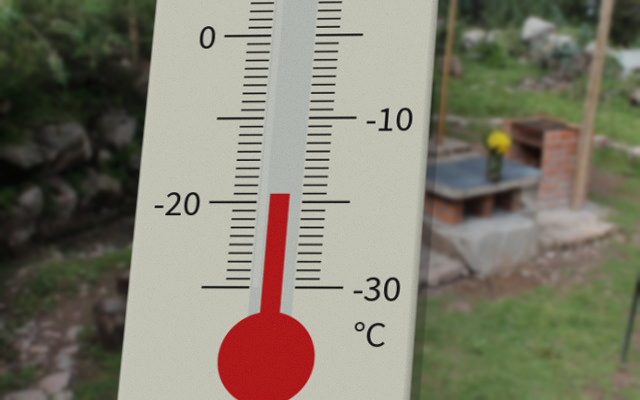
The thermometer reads -19 °C
